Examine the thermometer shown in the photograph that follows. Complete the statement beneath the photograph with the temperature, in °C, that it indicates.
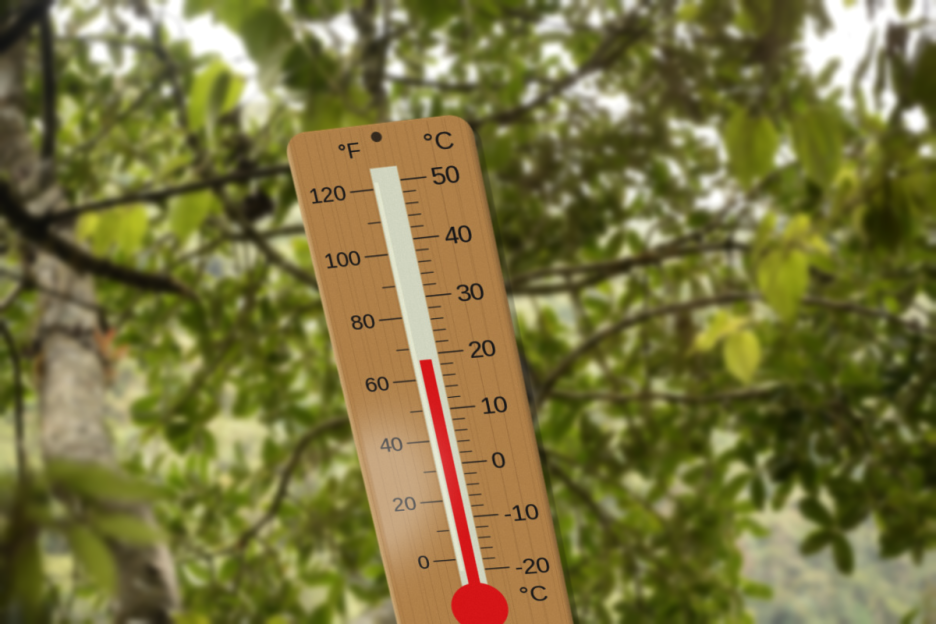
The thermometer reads 19 °C
